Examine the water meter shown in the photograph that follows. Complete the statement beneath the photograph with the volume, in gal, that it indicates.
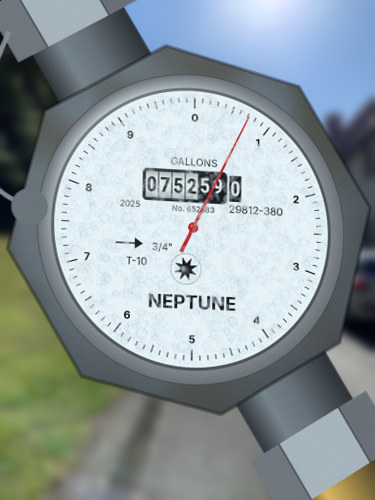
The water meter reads 752590.7 gal
